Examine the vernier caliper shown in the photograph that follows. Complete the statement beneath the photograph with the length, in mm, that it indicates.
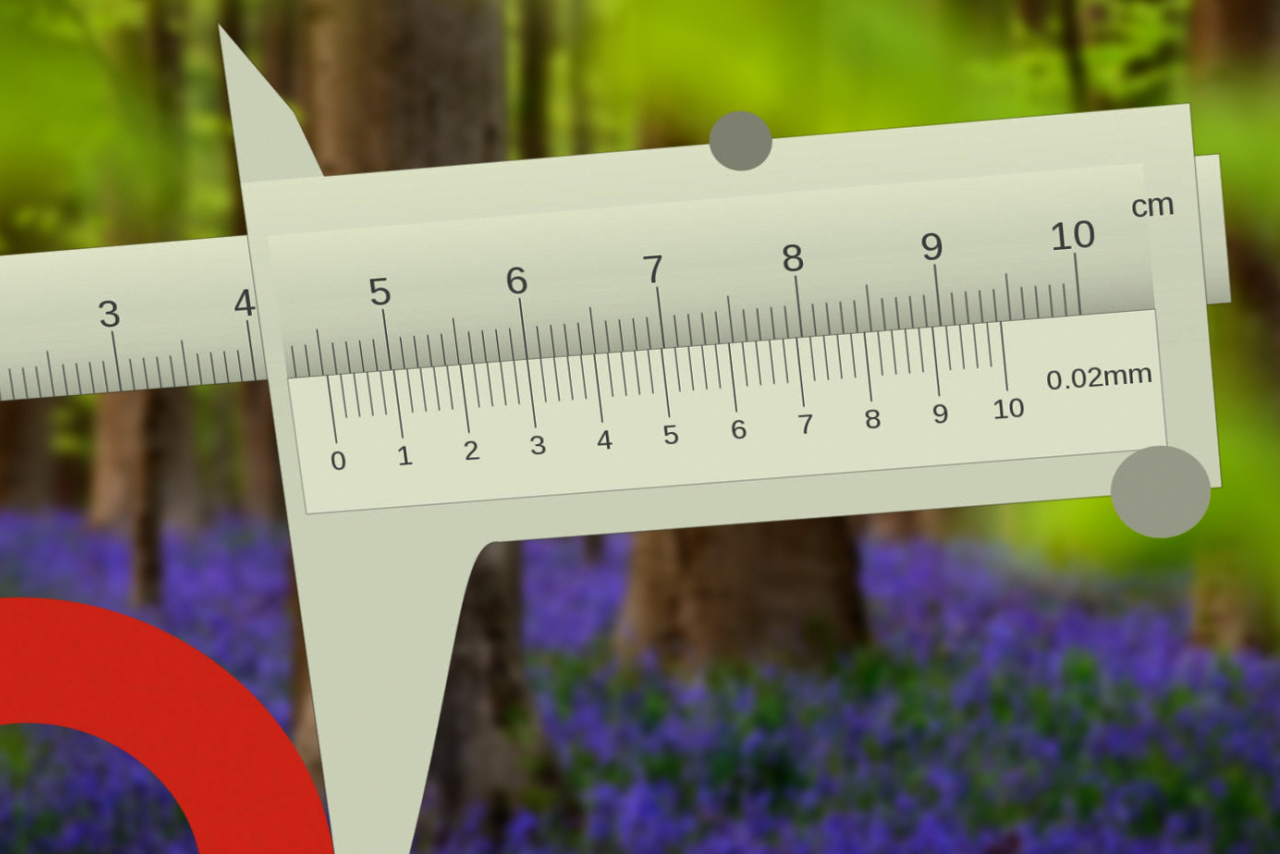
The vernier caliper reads 45.3 mm
